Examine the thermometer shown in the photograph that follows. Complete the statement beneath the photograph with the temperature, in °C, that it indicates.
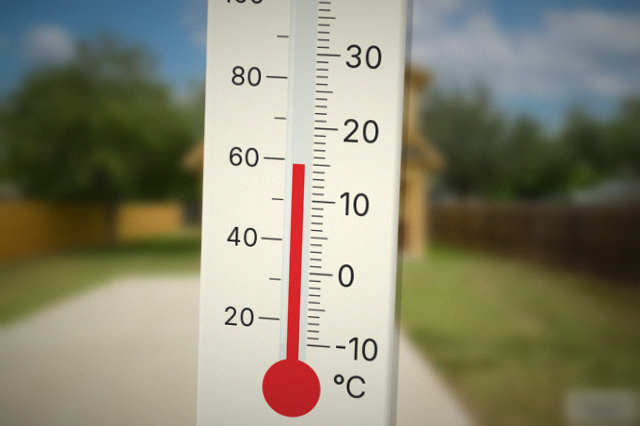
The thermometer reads 15 °C
